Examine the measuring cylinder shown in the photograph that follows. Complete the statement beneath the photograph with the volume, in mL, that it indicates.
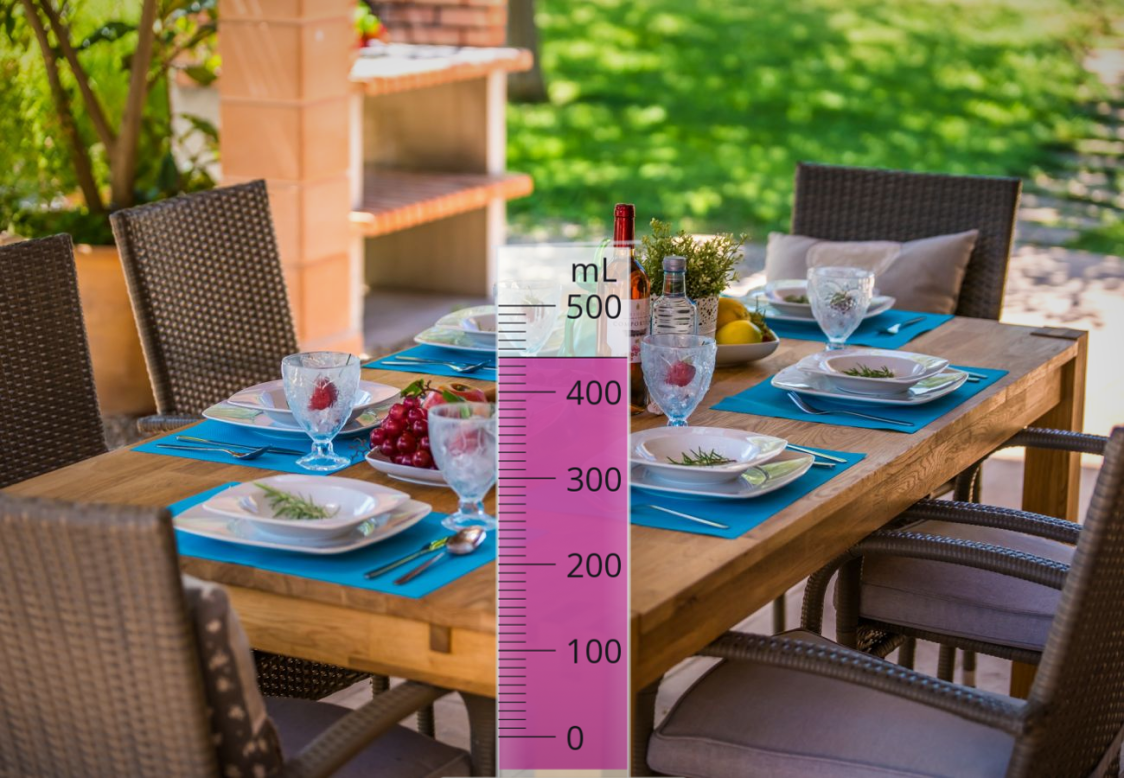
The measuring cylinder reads 440 mL
